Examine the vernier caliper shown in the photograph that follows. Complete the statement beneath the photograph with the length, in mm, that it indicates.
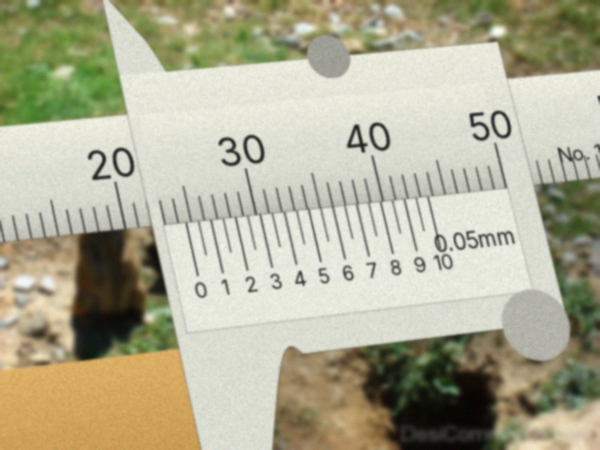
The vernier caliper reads 24.6 mm
